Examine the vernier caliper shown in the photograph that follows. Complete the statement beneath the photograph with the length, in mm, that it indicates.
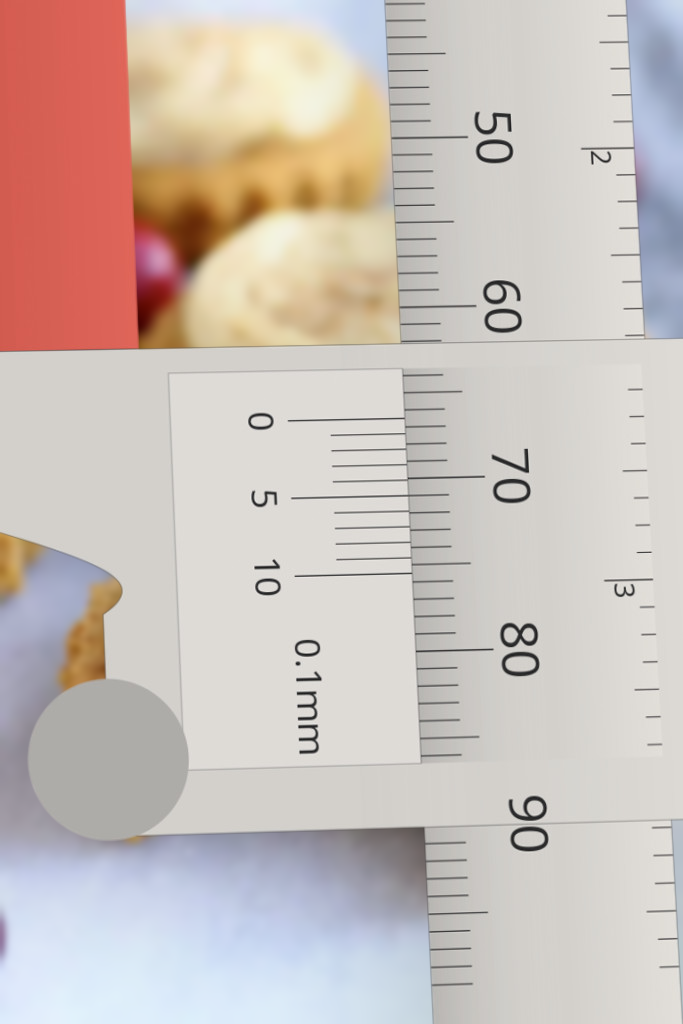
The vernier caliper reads 66.5 mm
